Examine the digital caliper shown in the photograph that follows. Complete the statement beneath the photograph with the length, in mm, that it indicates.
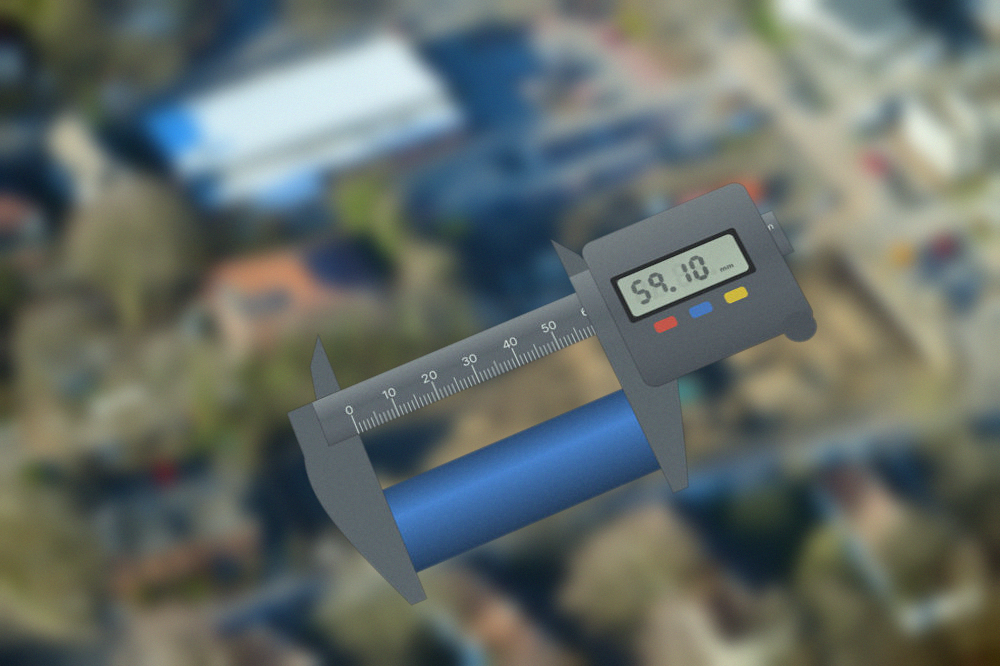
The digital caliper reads 59.10 mm
